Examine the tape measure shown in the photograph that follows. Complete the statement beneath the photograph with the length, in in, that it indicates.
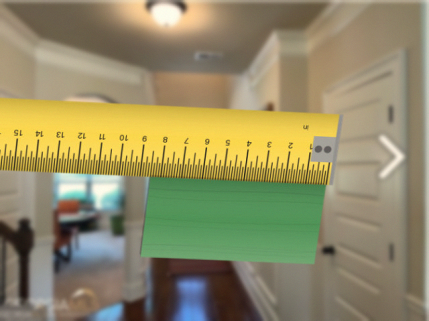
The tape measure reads 8.5 in
